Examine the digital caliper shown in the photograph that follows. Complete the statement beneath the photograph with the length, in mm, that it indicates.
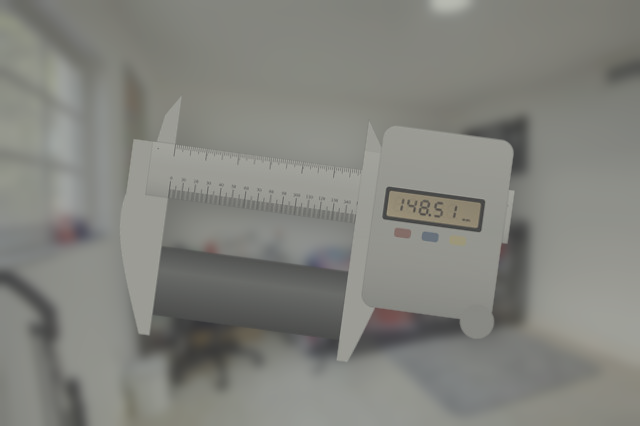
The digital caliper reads 148.51 mm
